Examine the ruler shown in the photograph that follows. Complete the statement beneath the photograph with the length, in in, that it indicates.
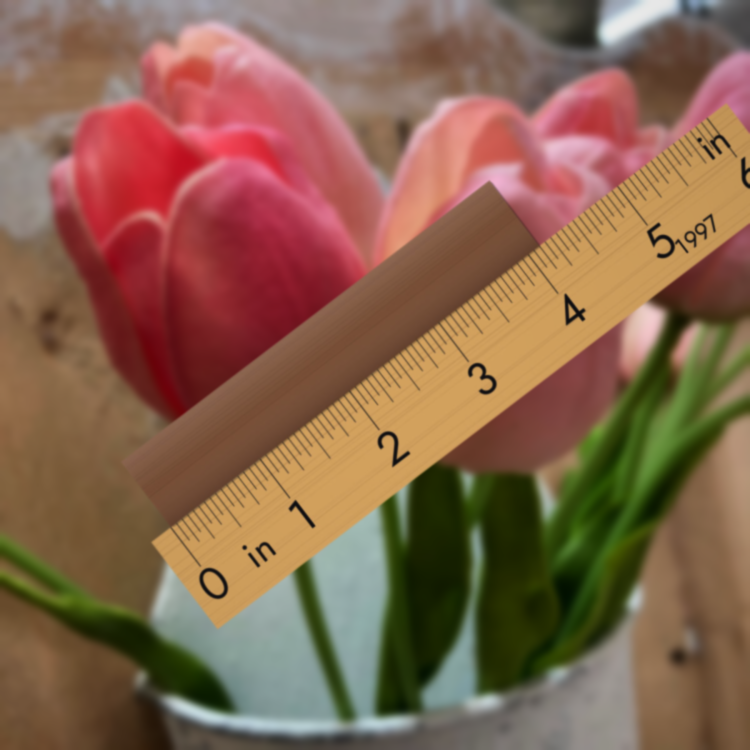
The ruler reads 4.125 in
